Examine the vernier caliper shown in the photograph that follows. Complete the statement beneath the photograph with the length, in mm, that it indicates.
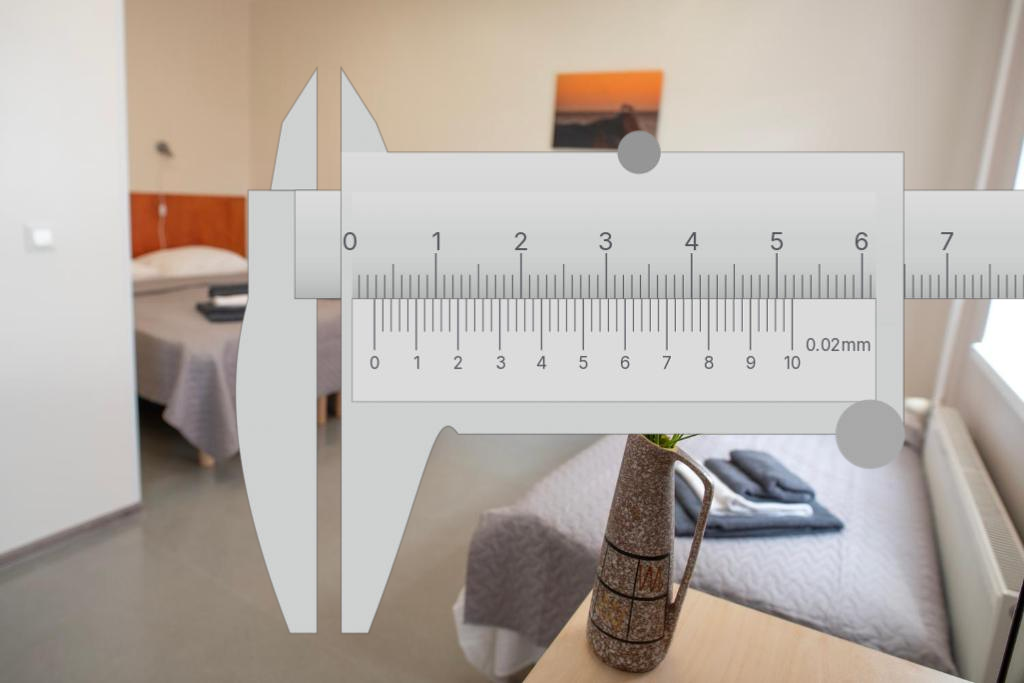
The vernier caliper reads 2.8 mm
